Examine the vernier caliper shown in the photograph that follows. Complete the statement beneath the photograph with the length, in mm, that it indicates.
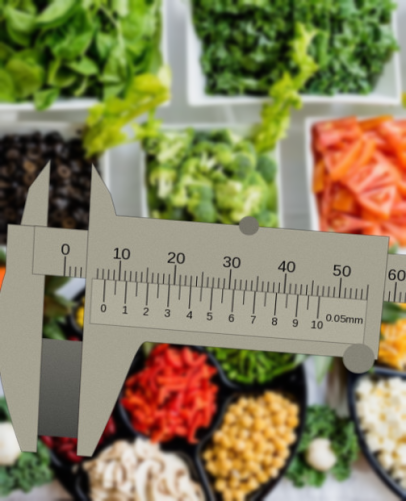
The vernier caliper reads 7.4 mm
